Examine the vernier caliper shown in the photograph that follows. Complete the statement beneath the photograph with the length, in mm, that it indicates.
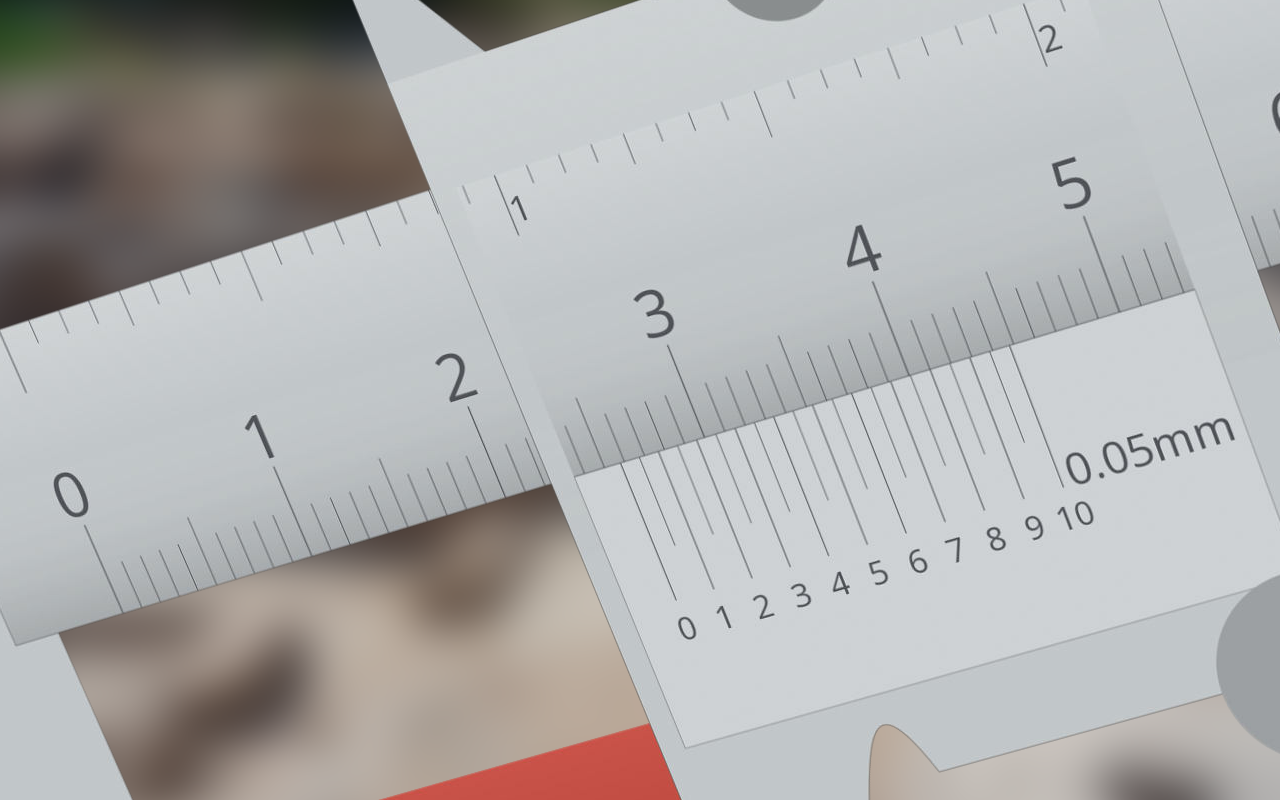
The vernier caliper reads 25.8 mm
